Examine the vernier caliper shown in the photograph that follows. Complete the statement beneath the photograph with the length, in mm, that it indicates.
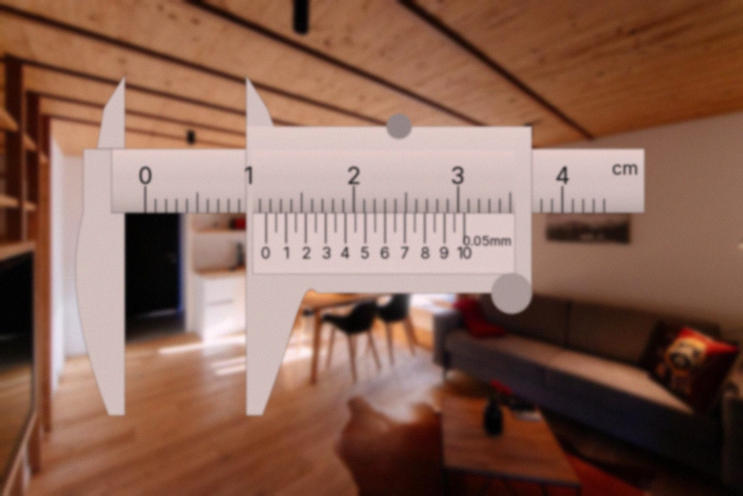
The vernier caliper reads 11.6 mm
